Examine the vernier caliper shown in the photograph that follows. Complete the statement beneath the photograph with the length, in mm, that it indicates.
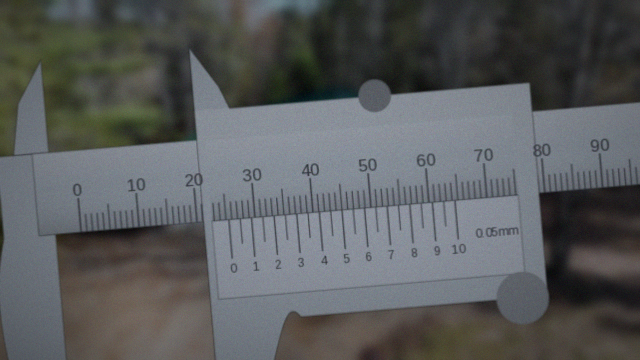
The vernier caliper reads 25.5 mm
